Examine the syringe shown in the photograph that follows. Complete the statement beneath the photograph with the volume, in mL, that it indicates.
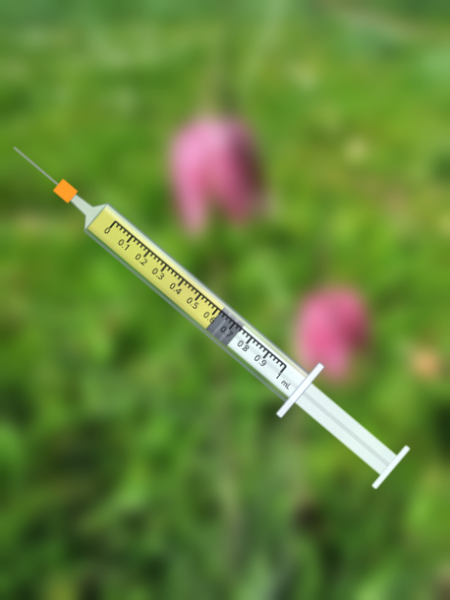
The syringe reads 0.62 mL
